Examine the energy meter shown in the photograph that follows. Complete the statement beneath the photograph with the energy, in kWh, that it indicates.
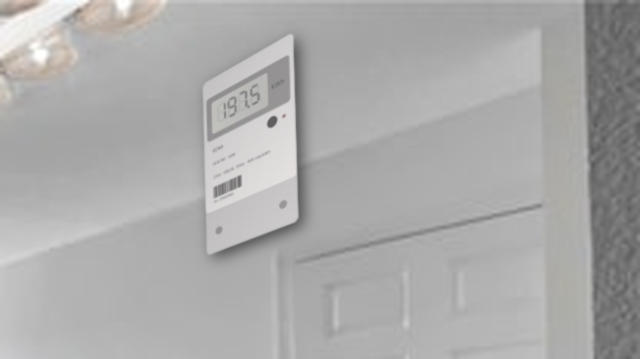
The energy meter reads 197.5 kWh
